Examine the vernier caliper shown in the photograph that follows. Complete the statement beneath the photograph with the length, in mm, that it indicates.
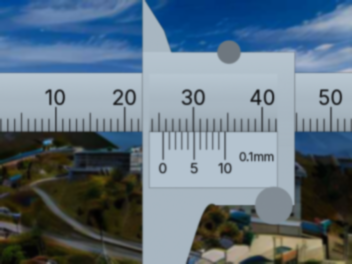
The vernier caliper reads 25.6 mm
